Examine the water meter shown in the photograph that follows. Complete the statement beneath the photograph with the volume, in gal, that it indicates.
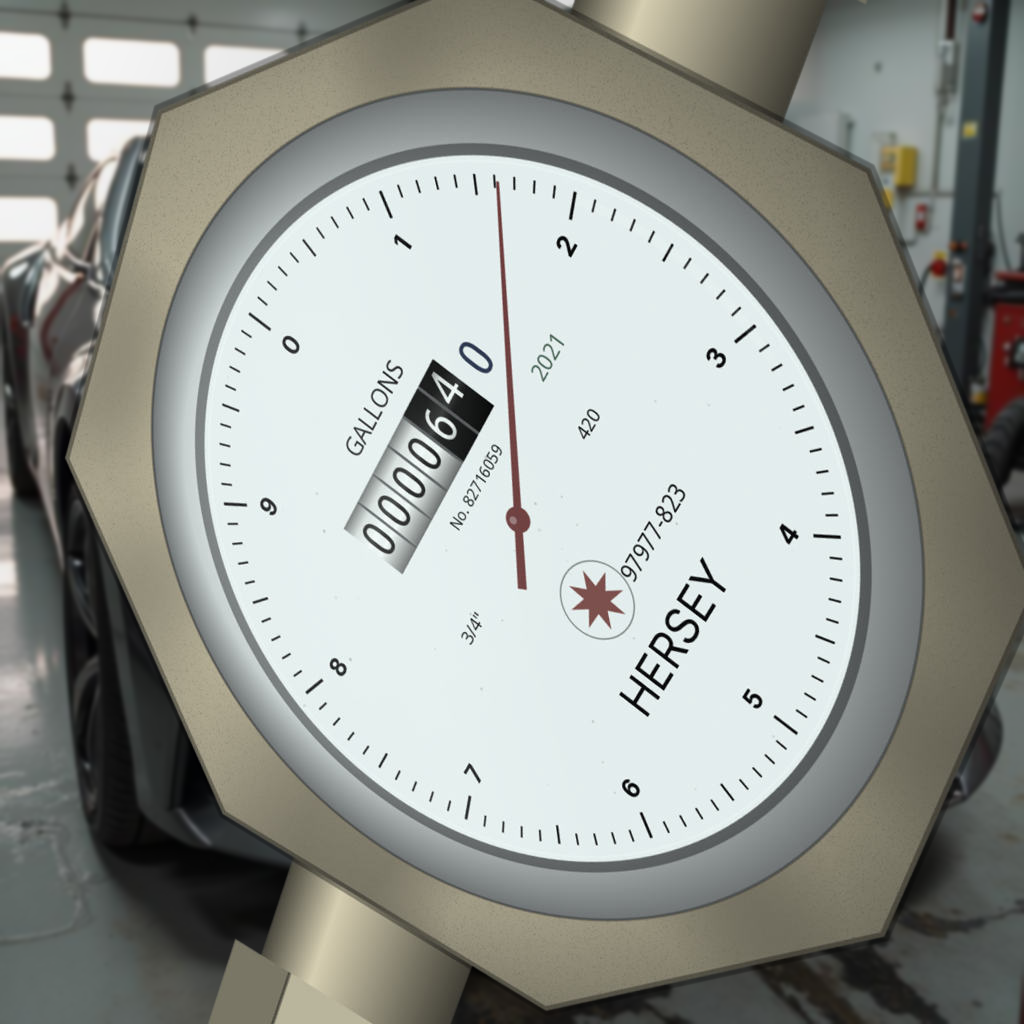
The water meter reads 641.6 gal
